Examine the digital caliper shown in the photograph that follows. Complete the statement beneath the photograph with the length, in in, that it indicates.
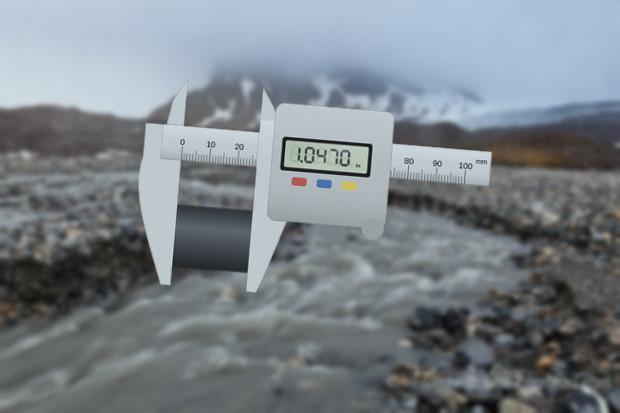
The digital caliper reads 1.0470 in
